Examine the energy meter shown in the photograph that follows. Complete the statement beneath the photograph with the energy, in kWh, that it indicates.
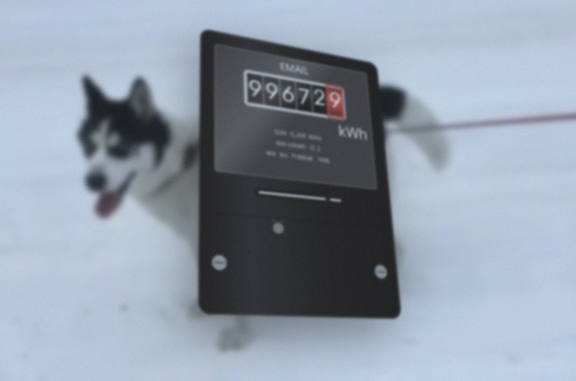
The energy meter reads 99672.9 kWh
